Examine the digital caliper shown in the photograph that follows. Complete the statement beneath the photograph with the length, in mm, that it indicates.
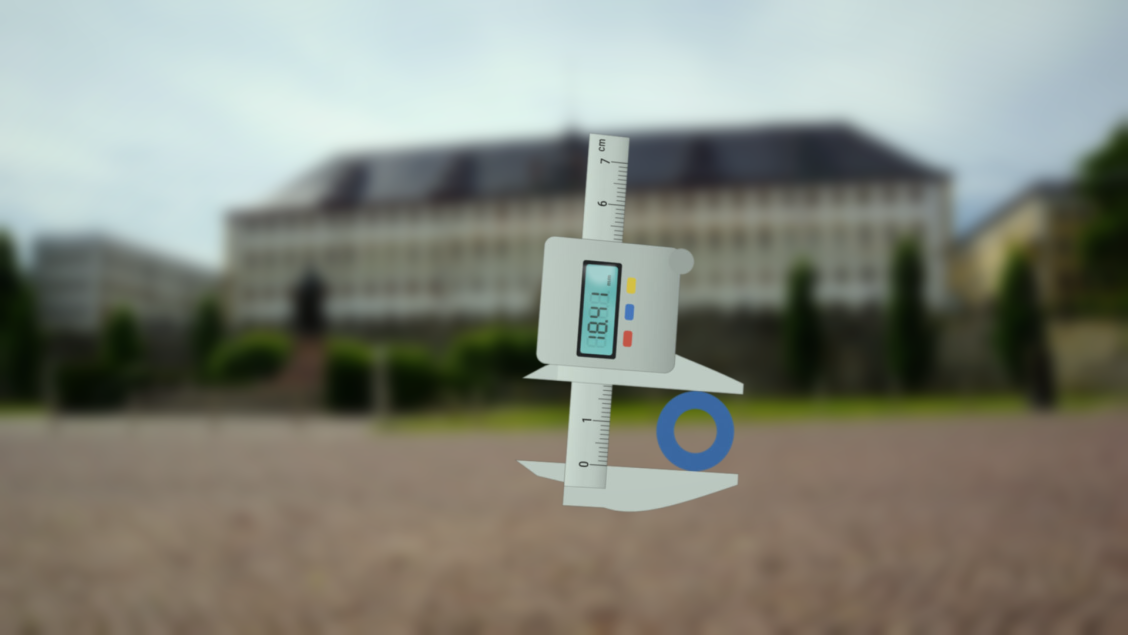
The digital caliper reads 18.41 mm
